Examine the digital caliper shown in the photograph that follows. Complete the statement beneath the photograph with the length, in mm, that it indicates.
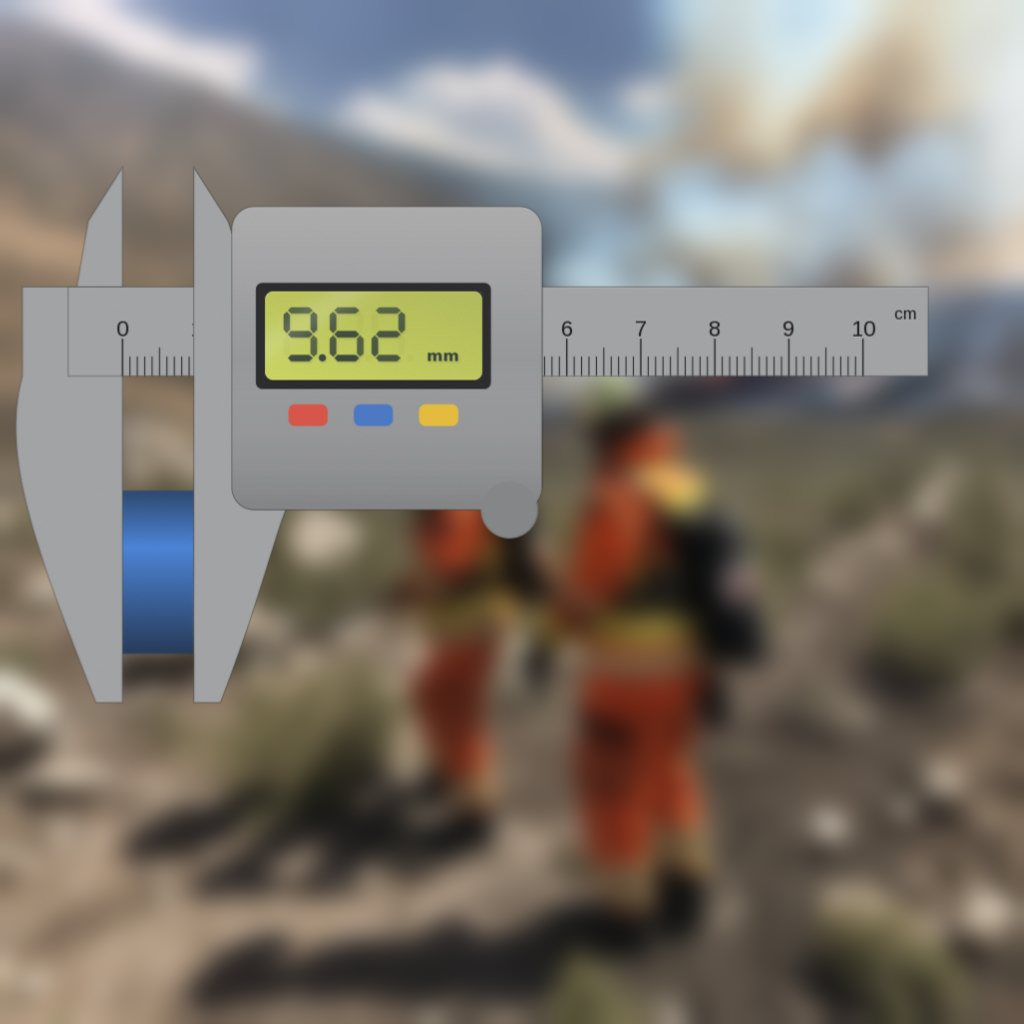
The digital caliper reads 9.62 mm
